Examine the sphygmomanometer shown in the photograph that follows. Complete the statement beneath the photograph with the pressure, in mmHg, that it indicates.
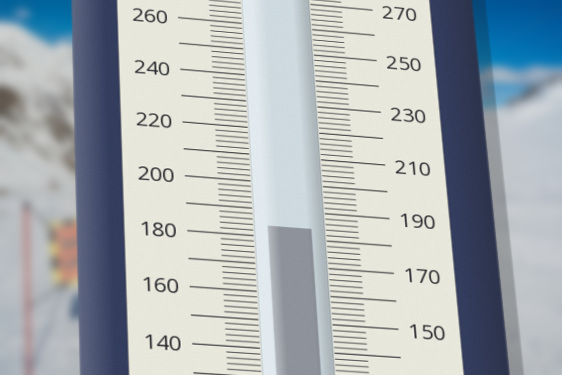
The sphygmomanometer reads 184 mmHg
